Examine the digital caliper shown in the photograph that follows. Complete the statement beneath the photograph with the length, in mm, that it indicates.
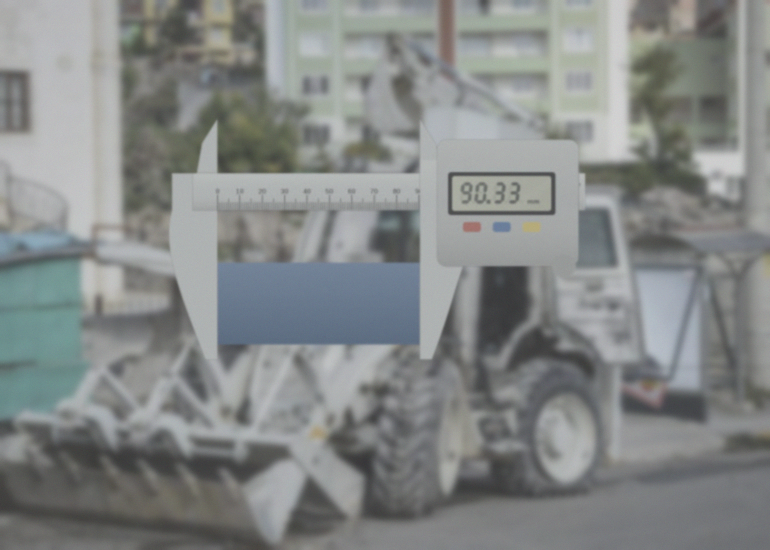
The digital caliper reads 90.33 mm
